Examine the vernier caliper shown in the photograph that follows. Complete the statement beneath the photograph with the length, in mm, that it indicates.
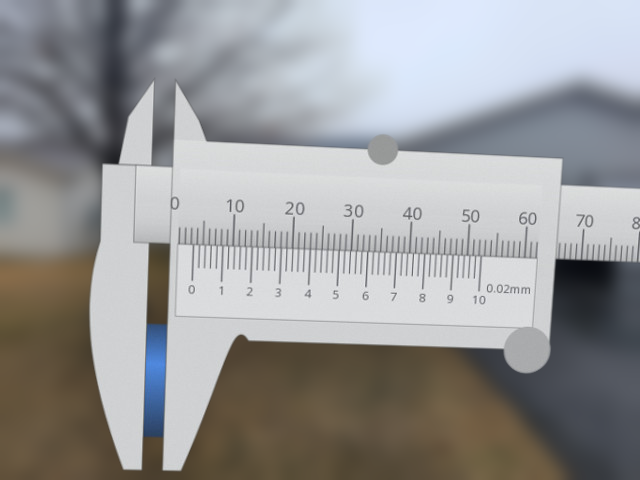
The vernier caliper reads 3.4 mm
